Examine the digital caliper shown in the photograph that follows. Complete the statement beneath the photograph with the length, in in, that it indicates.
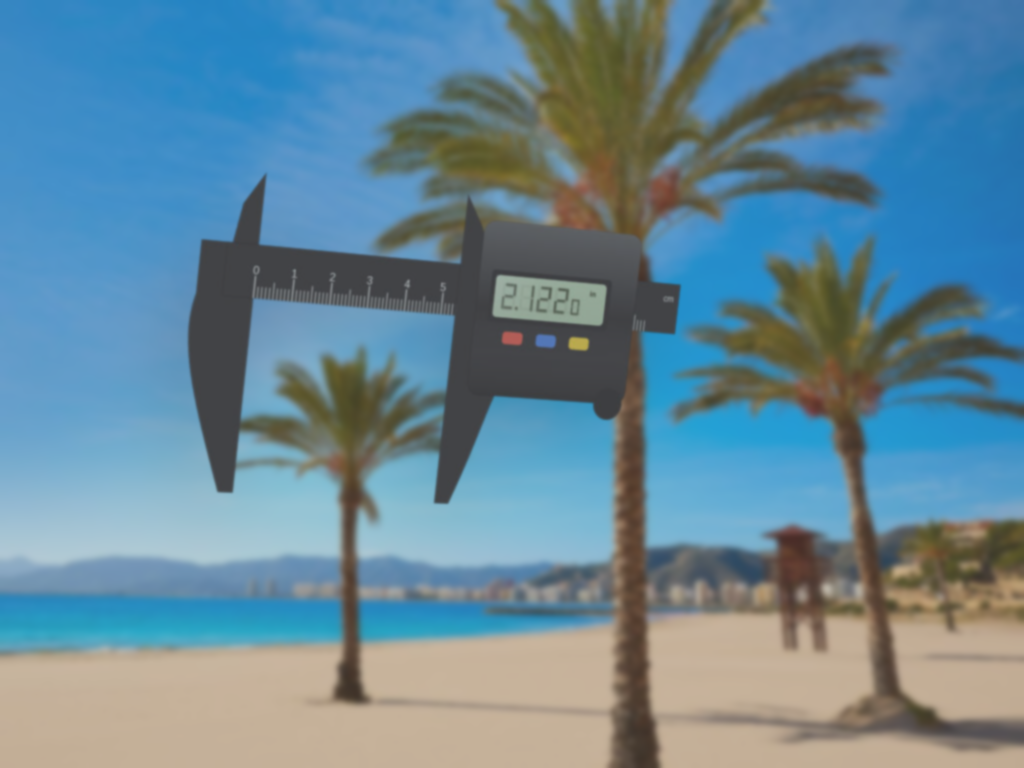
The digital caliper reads 2.1220 in
